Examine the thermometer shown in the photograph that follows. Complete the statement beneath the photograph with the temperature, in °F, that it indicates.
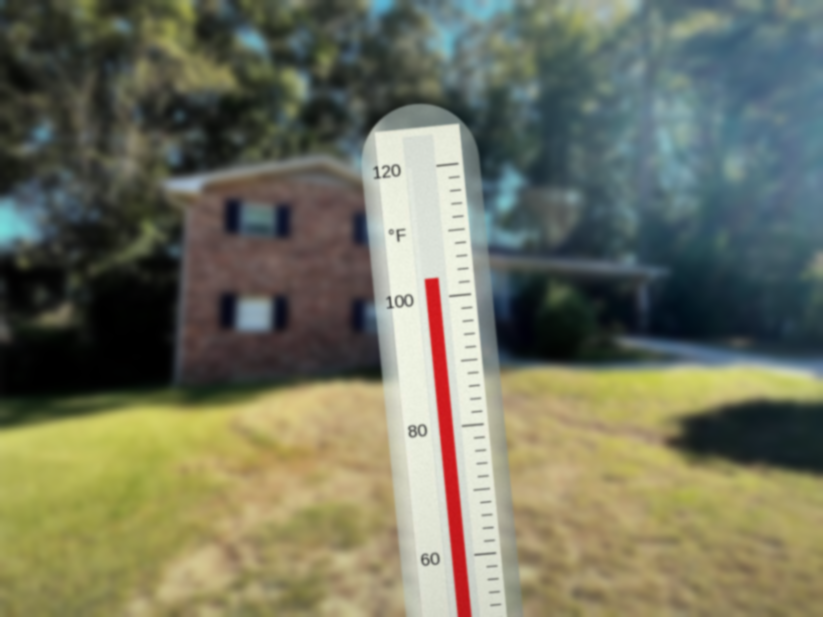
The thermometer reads 103 °F
